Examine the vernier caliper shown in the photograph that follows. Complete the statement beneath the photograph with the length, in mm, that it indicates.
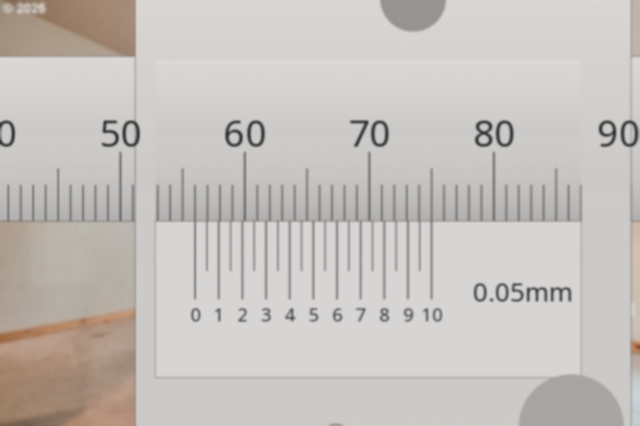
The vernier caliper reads 56.0 mm
